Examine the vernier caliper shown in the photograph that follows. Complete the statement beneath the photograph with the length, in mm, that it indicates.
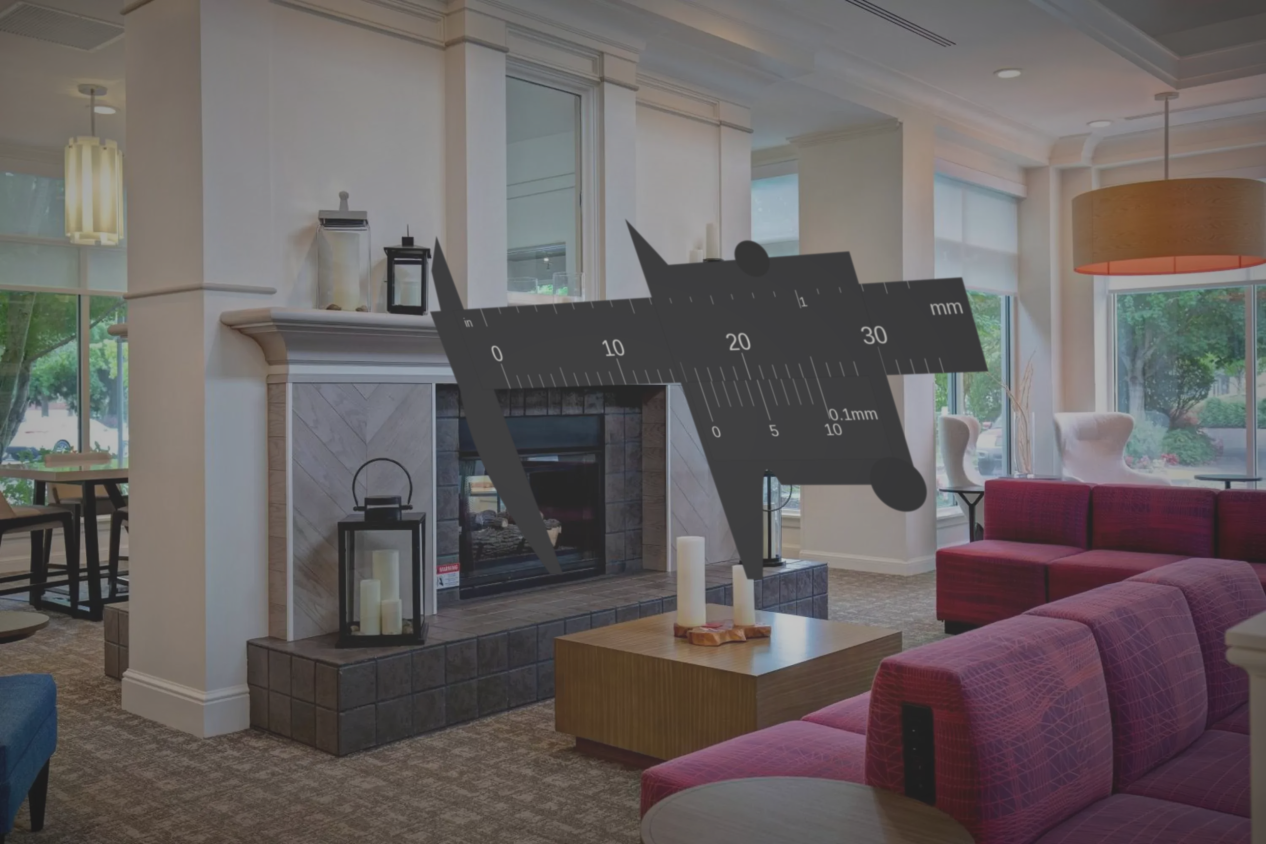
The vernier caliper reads 16.0 mm
